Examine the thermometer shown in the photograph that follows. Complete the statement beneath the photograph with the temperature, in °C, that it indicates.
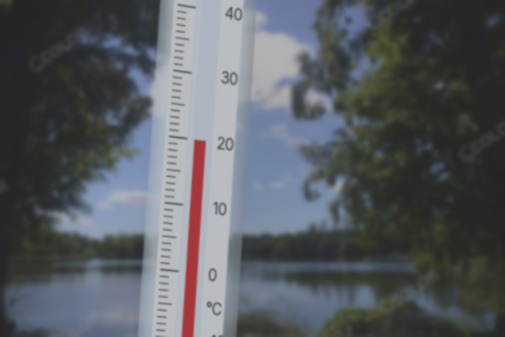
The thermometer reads 20 °C
